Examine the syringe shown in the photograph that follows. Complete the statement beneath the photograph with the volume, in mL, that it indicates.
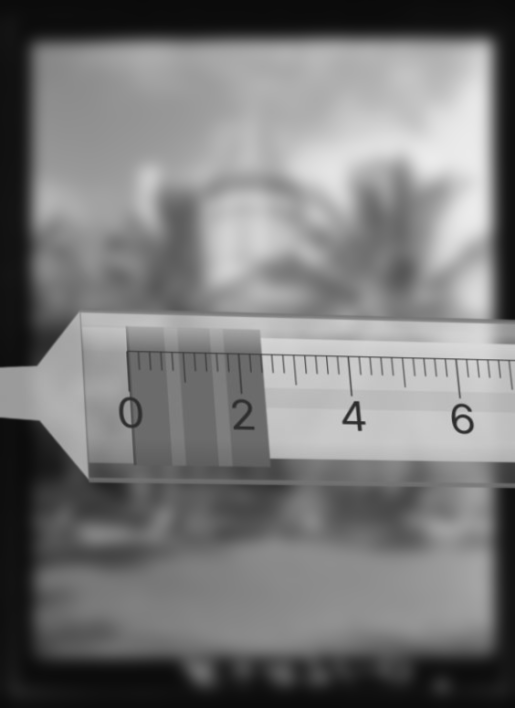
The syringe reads 0 mL
